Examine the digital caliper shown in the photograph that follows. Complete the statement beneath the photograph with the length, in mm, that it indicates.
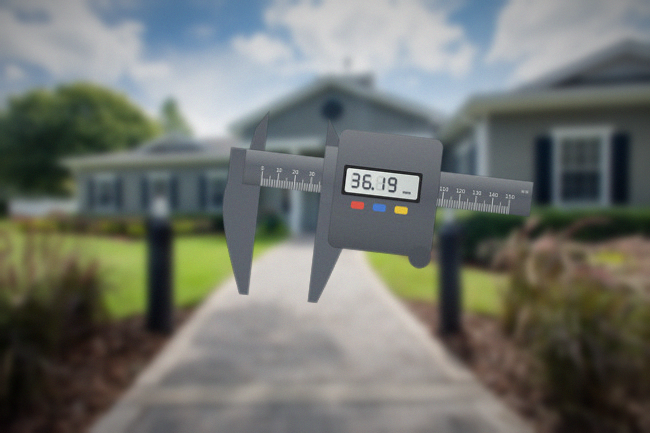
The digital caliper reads 36.19 mm
